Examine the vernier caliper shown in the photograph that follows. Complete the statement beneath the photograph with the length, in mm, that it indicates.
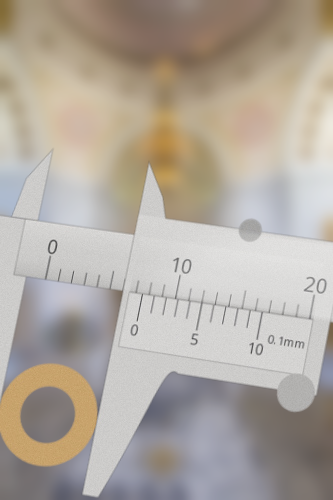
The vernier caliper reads 7.5 mm
